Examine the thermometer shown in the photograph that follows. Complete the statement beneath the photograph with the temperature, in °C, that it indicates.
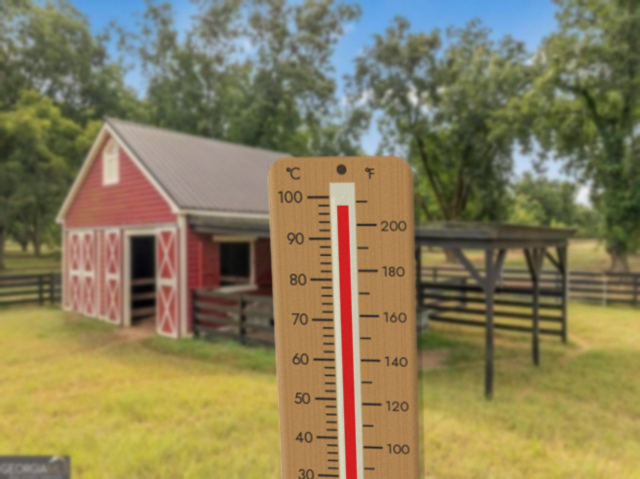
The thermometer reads 98 °C
